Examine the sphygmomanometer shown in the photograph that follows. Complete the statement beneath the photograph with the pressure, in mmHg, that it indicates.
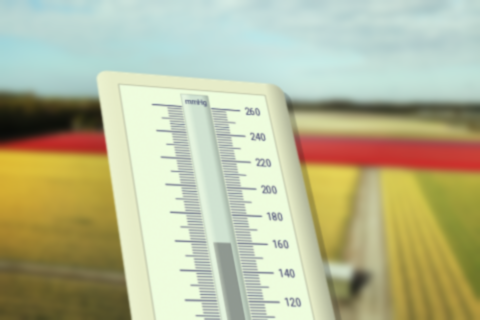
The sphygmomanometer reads 160 mmHg
